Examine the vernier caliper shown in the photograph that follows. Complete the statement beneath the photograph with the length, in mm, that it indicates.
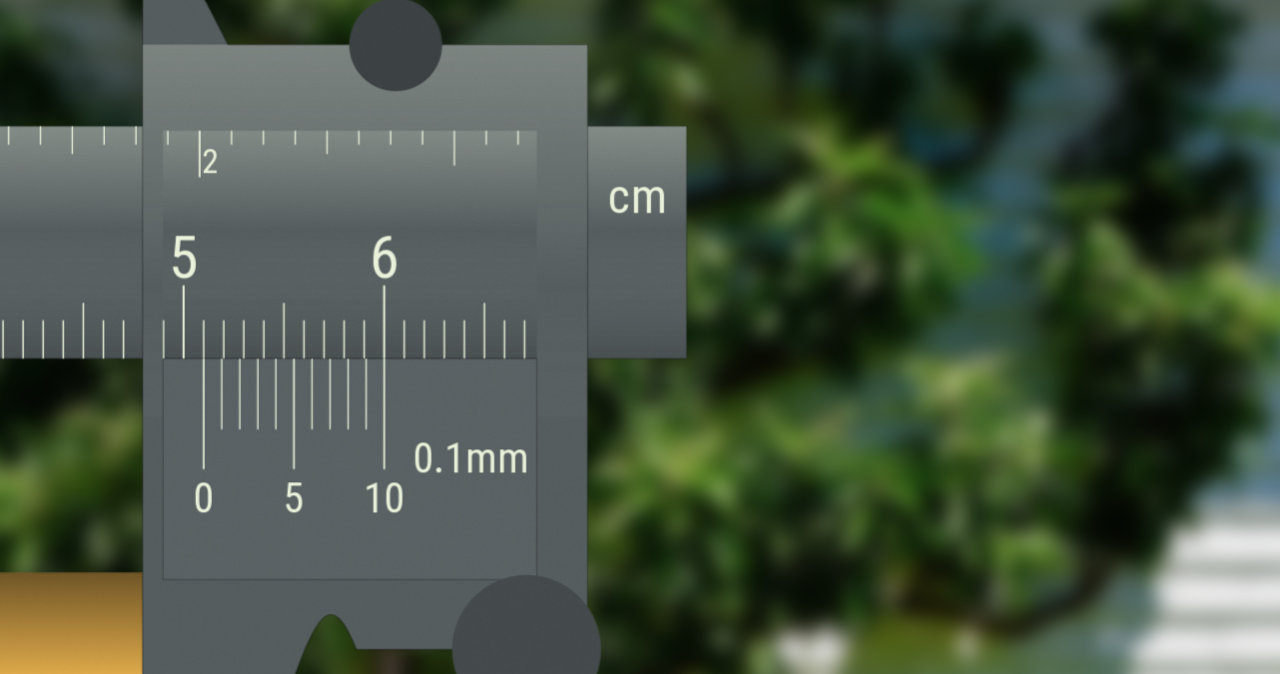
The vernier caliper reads 51.0 mm
